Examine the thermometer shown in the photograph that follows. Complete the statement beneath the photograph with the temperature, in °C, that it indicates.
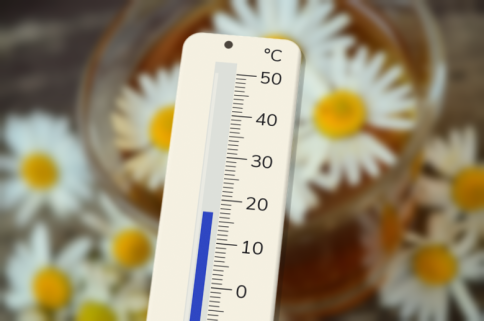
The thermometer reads 17 °C
